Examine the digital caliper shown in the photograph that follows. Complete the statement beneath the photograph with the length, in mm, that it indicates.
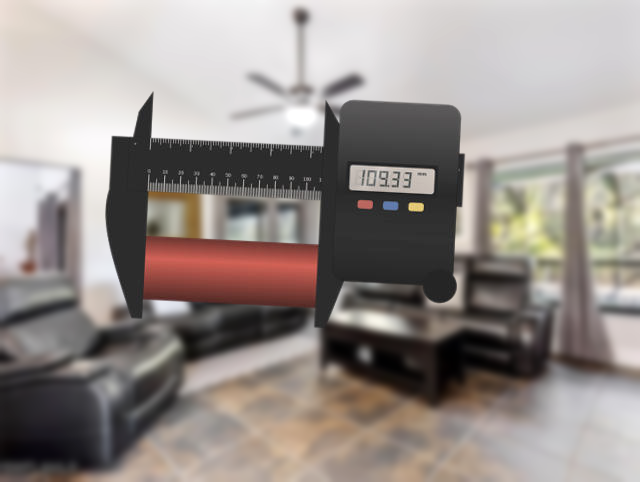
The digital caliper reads 109.33 mm
